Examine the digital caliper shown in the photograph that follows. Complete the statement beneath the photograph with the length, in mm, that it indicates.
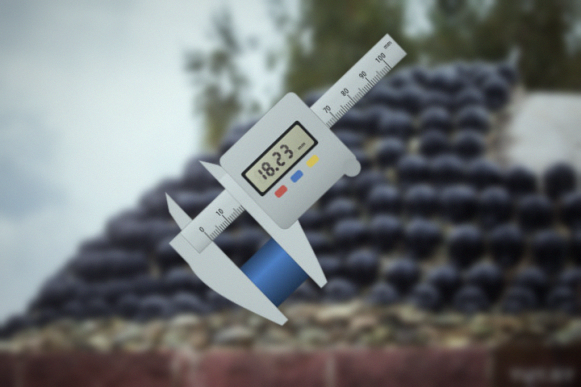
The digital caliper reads 18.23 mm
